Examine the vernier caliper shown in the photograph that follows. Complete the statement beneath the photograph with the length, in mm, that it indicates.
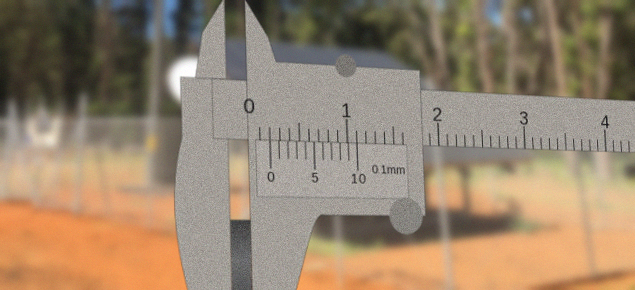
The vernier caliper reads 2.0 mm
